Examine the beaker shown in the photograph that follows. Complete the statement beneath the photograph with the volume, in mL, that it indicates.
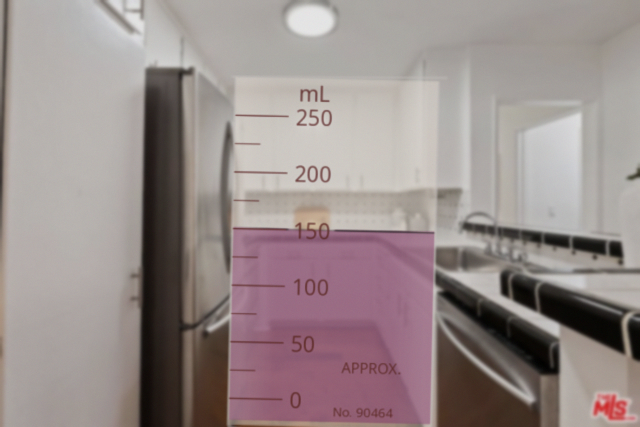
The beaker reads 150 mL
